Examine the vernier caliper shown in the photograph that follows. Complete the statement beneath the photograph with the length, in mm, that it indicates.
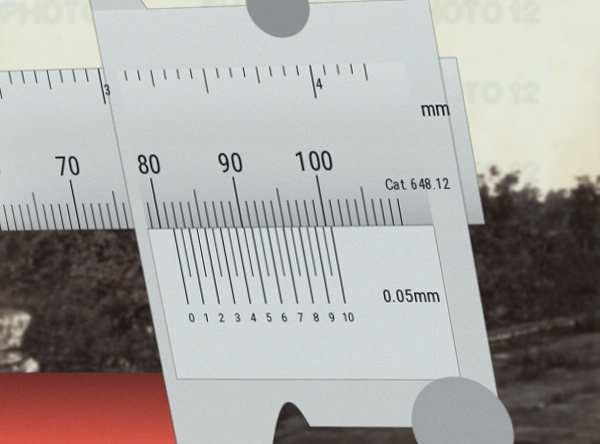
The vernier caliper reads 81.6 mm
